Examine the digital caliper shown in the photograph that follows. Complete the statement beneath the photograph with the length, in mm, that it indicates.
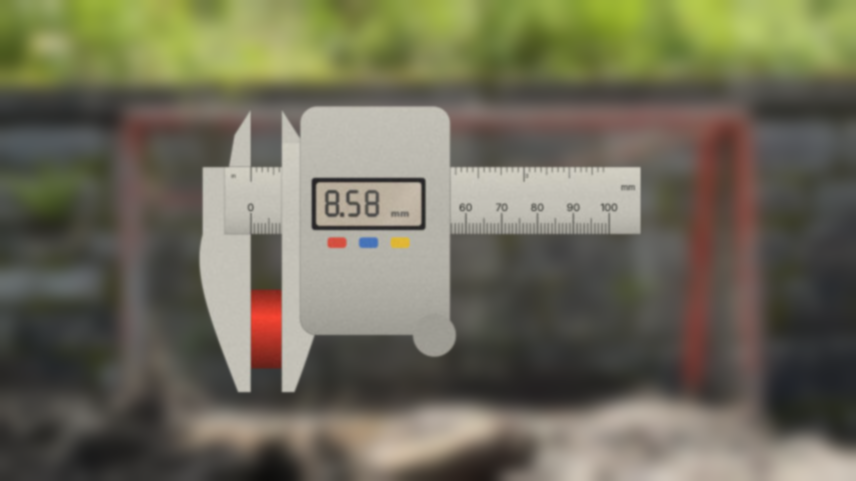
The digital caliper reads 8.58 mm
